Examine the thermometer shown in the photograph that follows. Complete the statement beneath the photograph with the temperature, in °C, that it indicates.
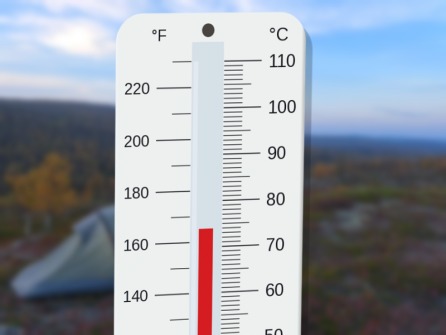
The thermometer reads 74 °C
